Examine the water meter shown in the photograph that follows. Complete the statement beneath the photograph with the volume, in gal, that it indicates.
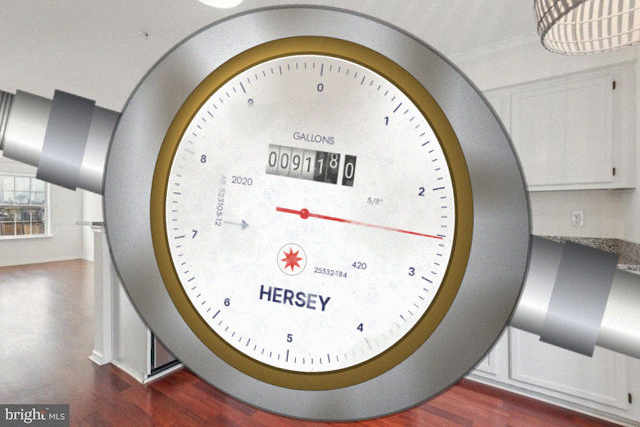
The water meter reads 91182.5 gal
